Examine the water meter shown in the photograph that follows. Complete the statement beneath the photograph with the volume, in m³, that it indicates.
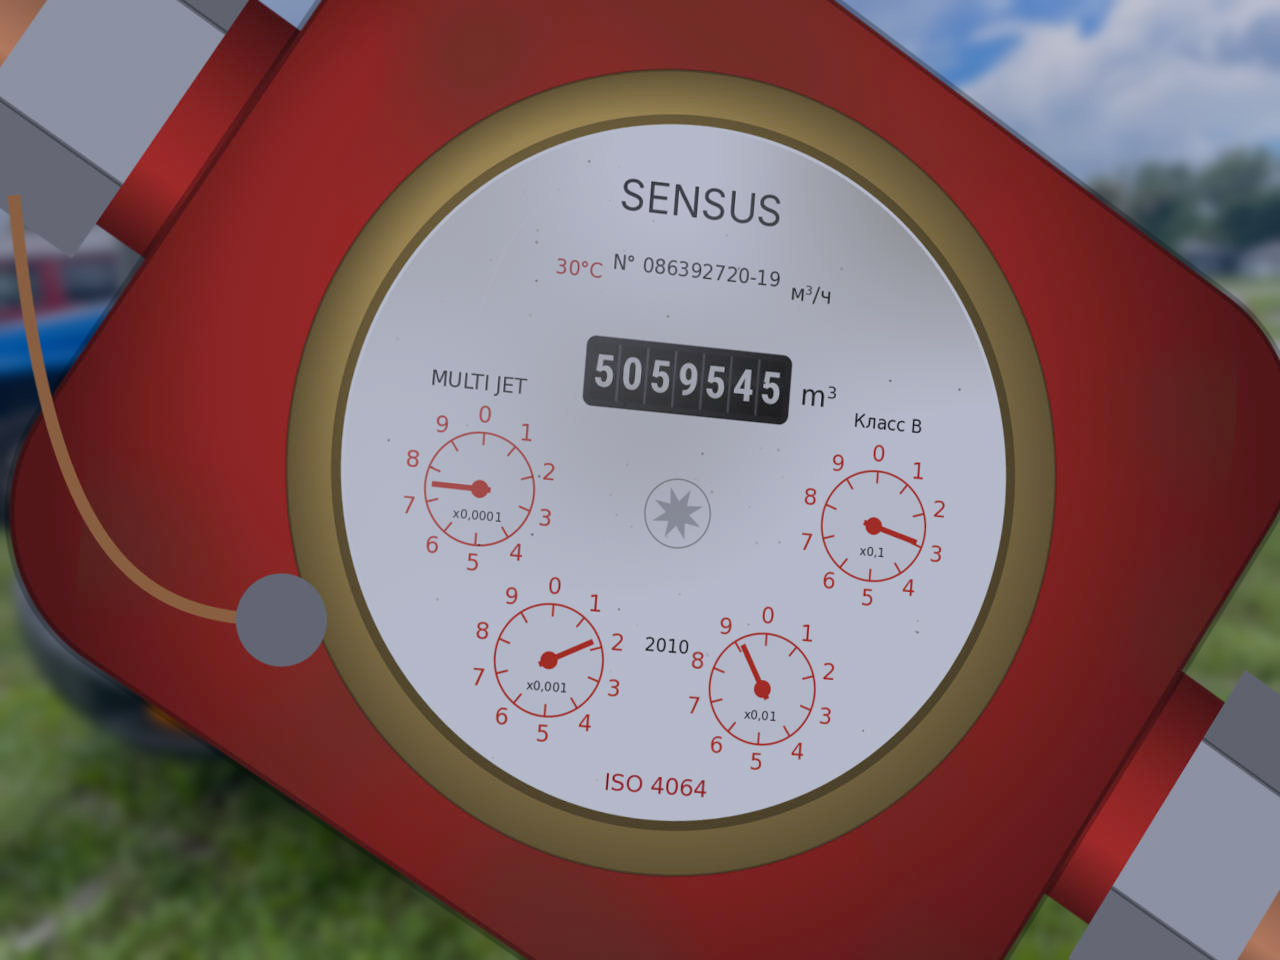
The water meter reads 5059545.2917 m³
